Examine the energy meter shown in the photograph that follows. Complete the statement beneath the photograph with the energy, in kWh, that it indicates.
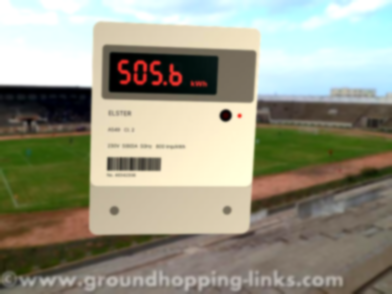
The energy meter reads 505.6 kWh
